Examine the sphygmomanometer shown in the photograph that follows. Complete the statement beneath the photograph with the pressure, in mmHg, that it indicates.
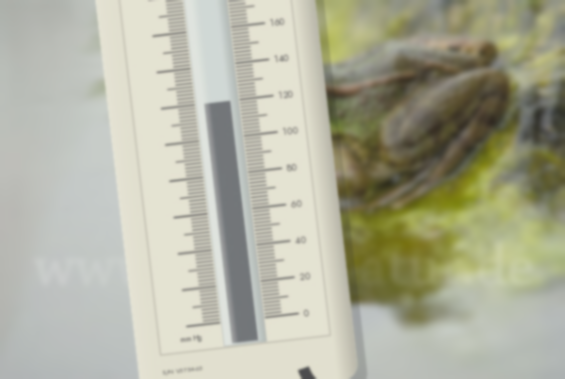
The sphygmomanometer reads 120 mmHg
